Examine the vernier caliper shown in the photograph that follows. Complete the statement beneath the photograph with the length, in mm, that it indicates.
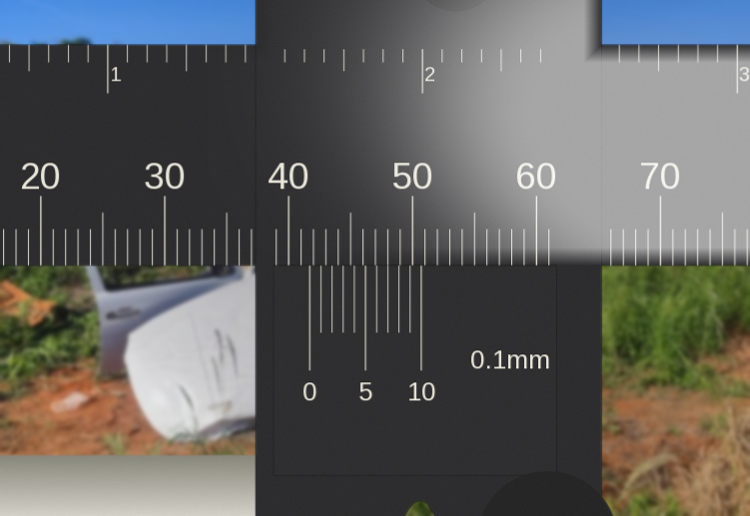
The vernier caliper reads 41.7 mm
